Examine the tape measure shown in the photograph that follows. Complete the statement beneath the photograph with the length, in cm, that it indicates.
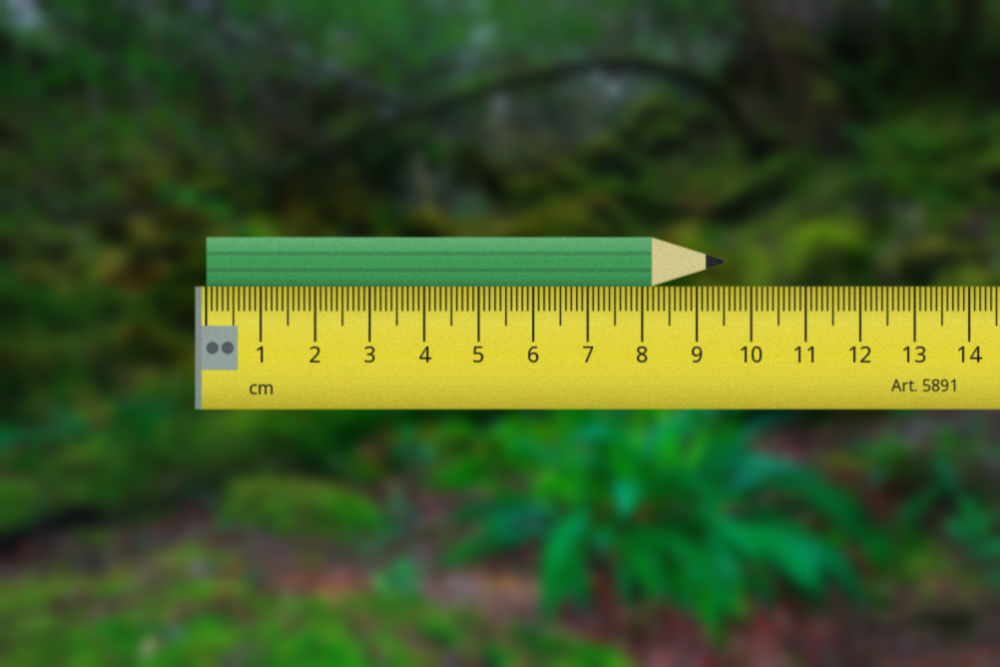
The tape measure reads 9.5 cm
